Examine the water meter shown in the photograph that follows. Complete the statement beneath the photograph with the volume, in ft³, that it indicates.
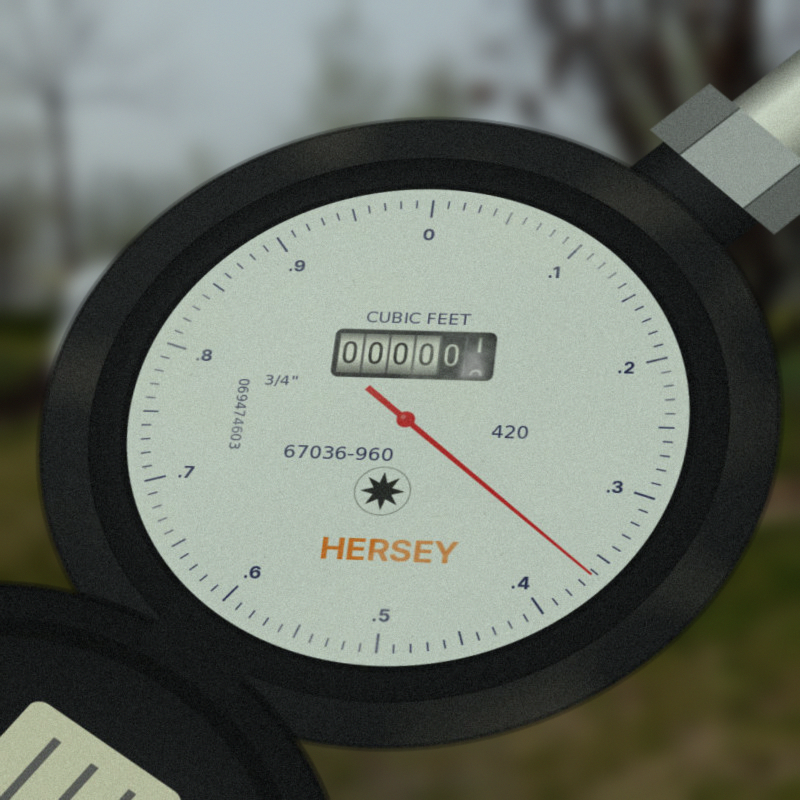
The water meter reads 1.36 ft³
